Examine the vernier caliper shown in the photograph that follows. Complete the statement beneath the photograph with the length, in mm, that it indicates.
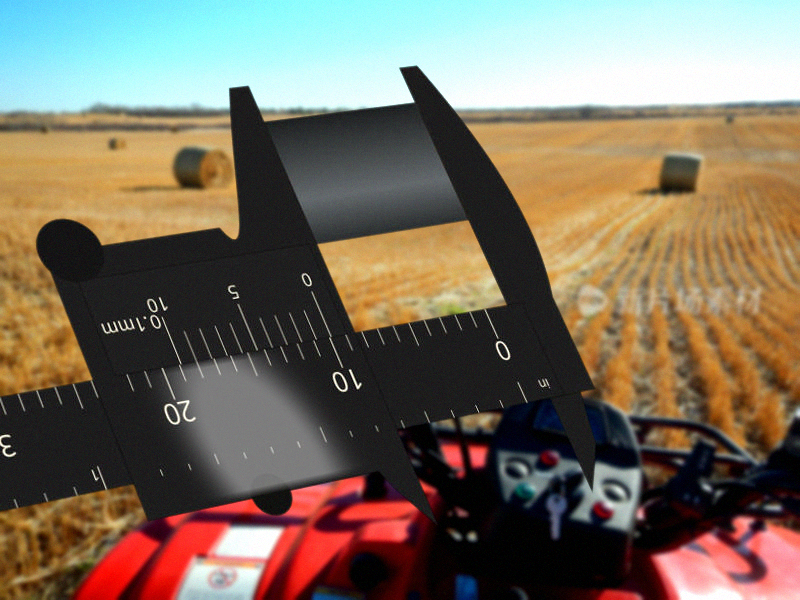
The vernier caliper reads 9.9 mm
